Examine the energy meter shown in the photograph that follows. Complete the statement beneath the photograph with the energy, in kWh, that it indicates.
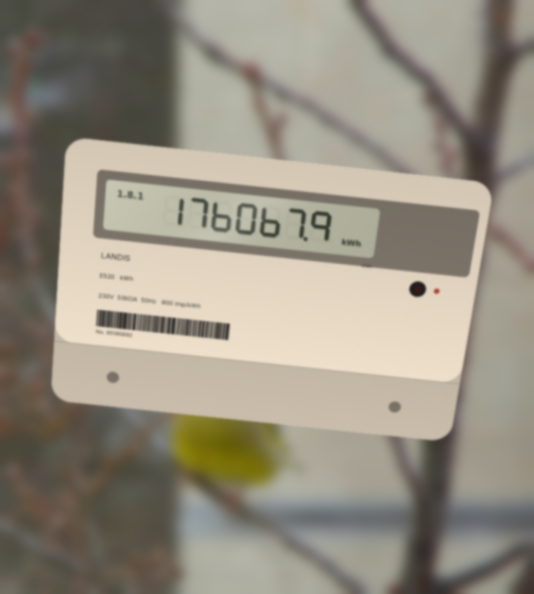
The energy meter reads 176067.9 kWh
